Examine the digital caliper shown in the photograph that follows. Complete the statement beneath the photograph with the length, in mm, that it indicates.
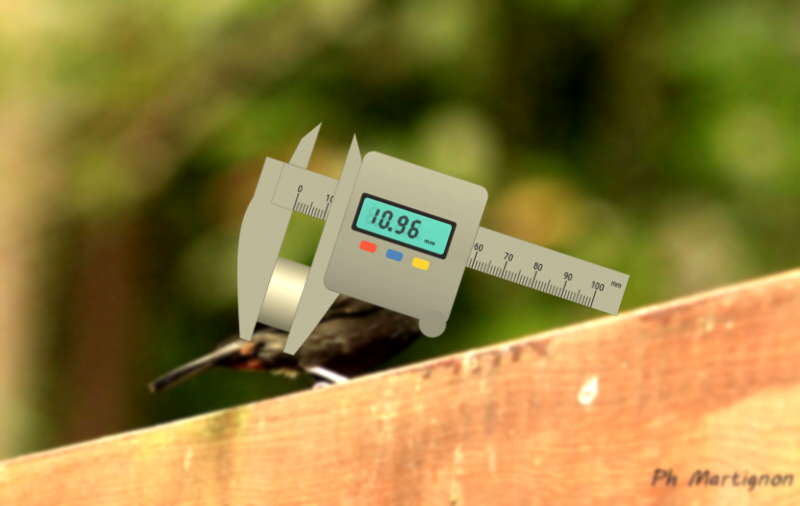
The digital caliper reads 10.96 mm
